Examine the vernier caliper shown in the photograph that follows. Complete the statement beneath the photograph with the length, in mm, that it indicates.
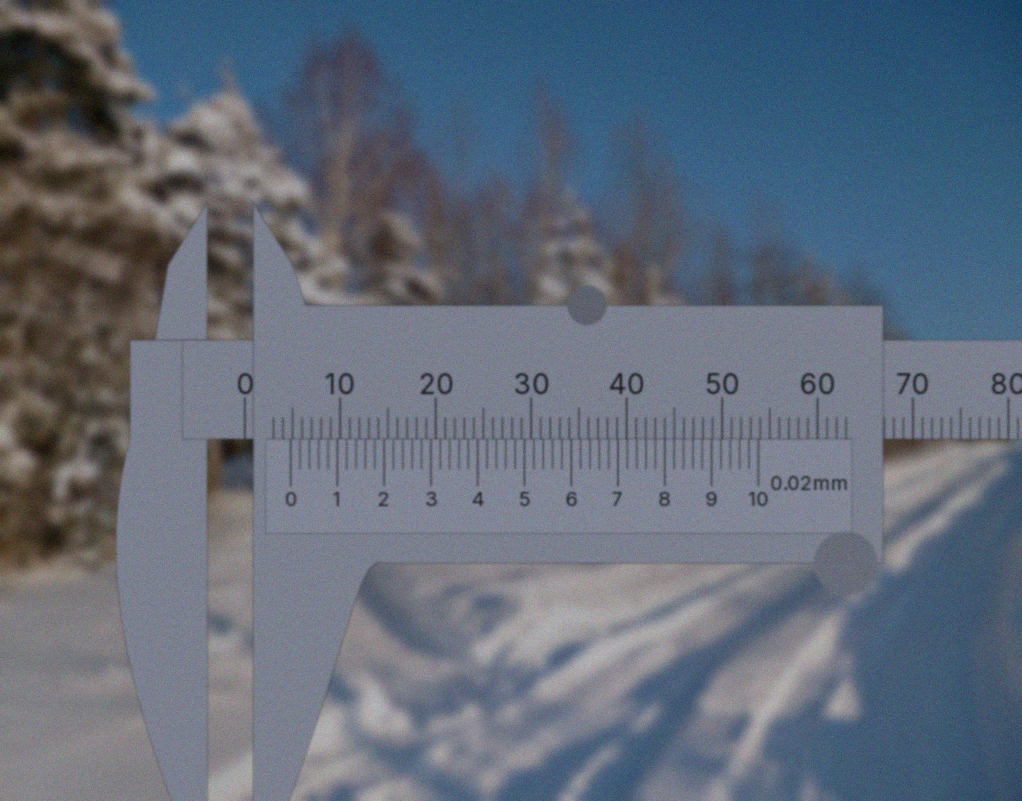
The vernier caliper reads 4.8 mm
